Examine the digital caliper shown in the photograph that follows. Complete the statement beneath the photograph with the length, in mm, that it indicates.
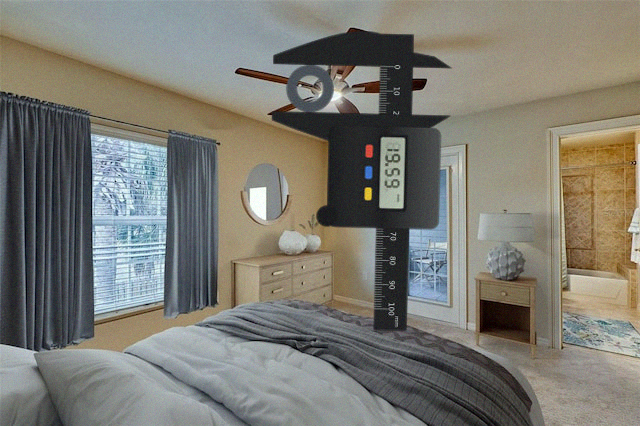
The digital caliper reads 19.59 mm
